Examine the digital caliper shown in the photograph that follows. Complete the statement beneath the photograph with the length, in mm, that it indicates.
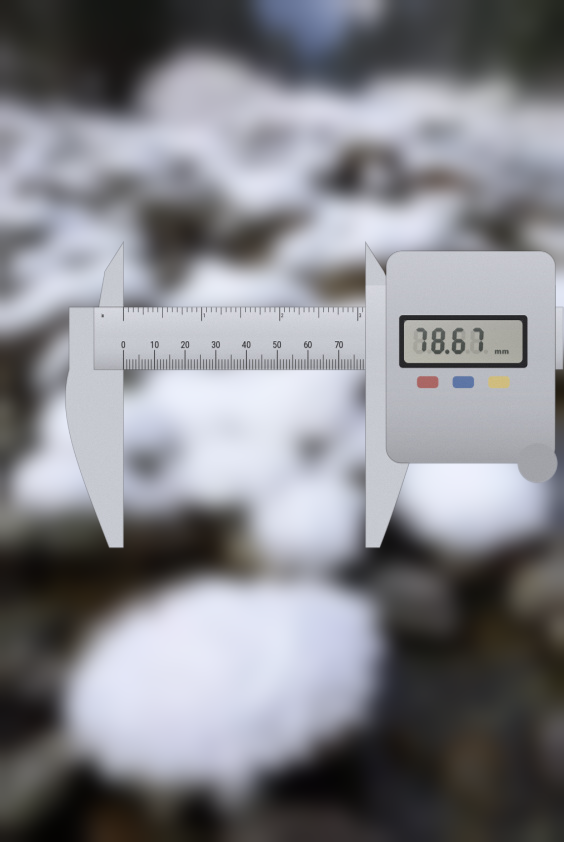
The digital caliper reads 78.67 mm
